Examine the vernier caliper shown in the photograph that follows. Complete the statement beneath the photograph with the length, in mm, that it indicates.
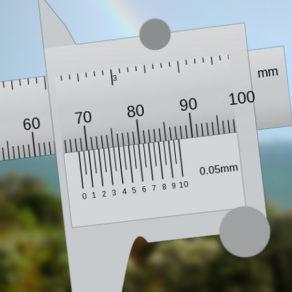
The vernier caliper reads 68.4 mm
